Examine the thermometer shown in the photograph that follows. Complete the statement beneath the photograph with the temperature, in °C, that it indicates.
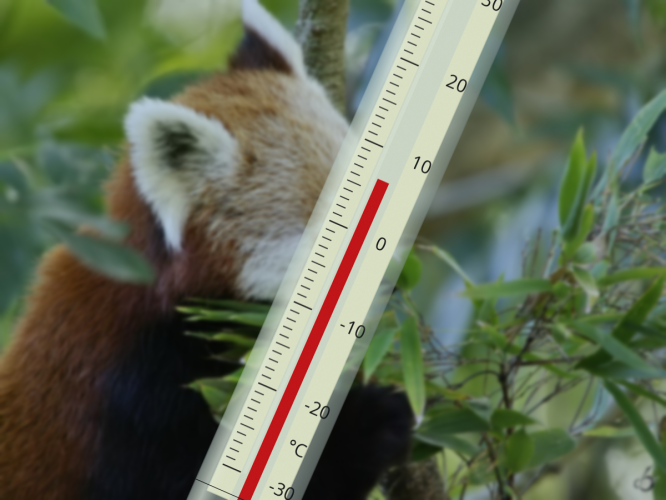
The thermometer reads 6.5 °C
